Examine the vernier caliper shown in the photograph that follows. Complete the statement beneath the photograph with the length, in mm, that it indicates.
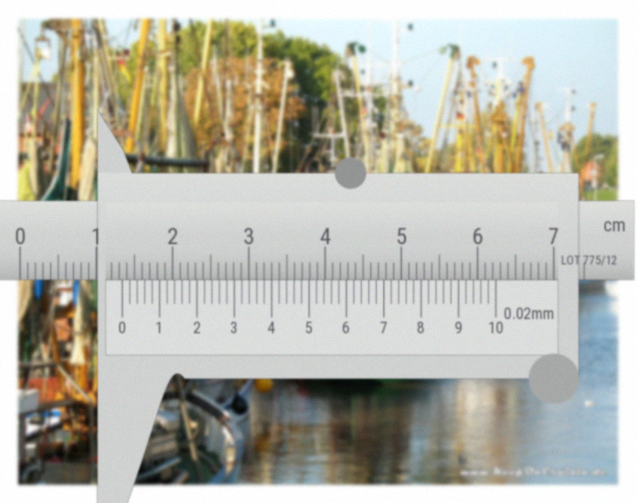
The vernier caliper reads 13.4 mm
